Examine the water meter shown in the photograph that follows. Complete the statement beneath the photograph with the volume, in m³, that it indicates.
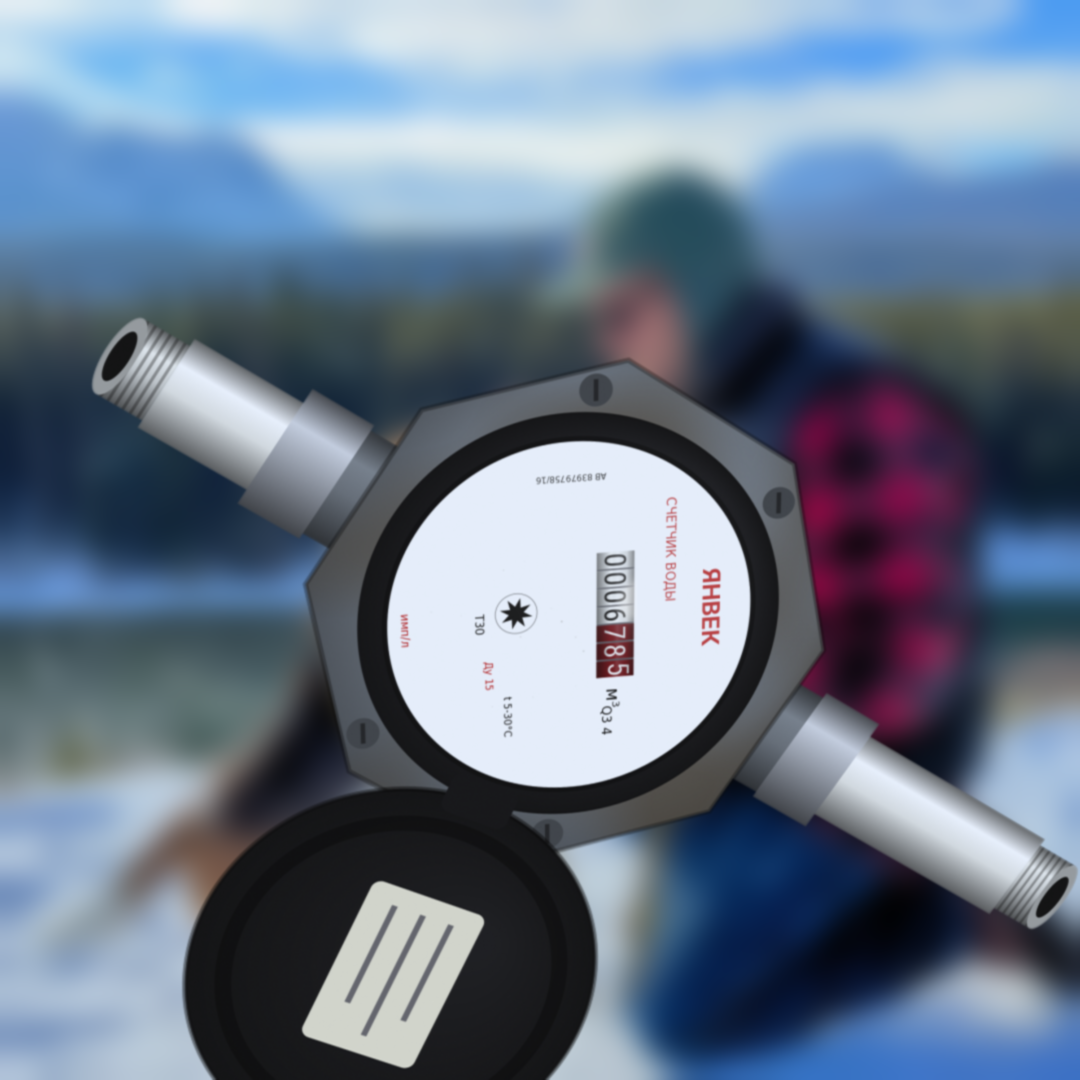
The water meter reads 6.785 m³
